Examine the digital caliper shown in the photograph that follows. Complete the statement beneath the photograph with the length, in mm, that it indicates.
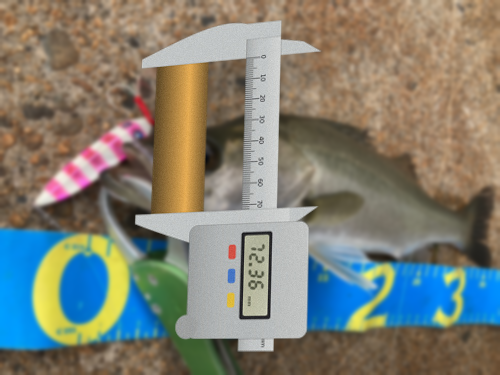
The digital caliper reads 72.36 mm
